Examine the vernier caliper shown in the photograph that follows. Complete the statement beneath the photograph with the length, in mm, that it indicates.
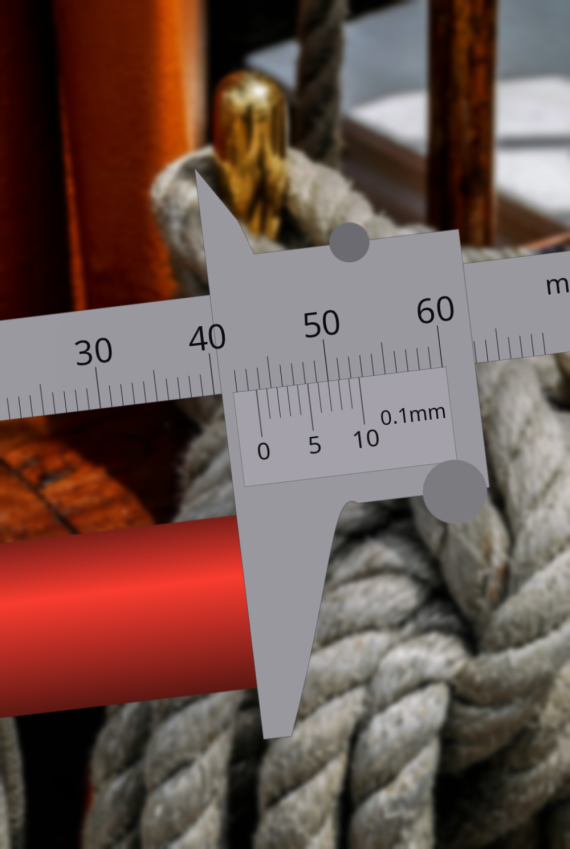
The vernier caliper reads 43.7 mm
